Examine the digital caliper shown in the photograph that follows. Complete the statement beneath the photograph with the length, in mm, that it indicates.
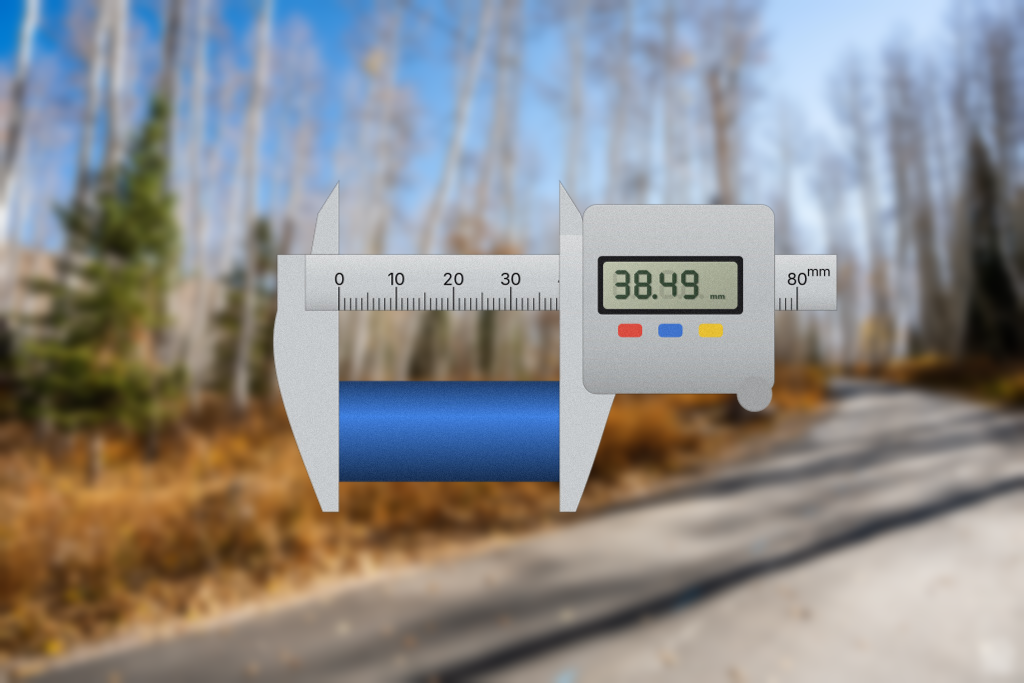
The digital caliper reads 38.49 mm
